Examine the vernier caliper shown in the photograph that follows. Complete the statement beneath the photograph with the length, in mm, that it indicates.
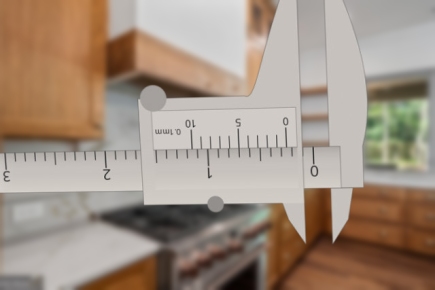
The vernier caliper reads 2.5 mm
